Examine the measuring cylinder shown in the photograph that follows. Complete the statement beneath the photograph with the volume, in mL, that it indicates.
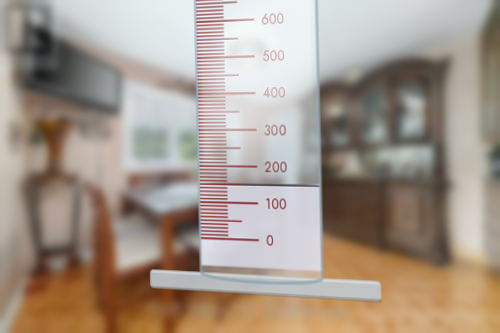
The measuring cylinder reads 150 mL
